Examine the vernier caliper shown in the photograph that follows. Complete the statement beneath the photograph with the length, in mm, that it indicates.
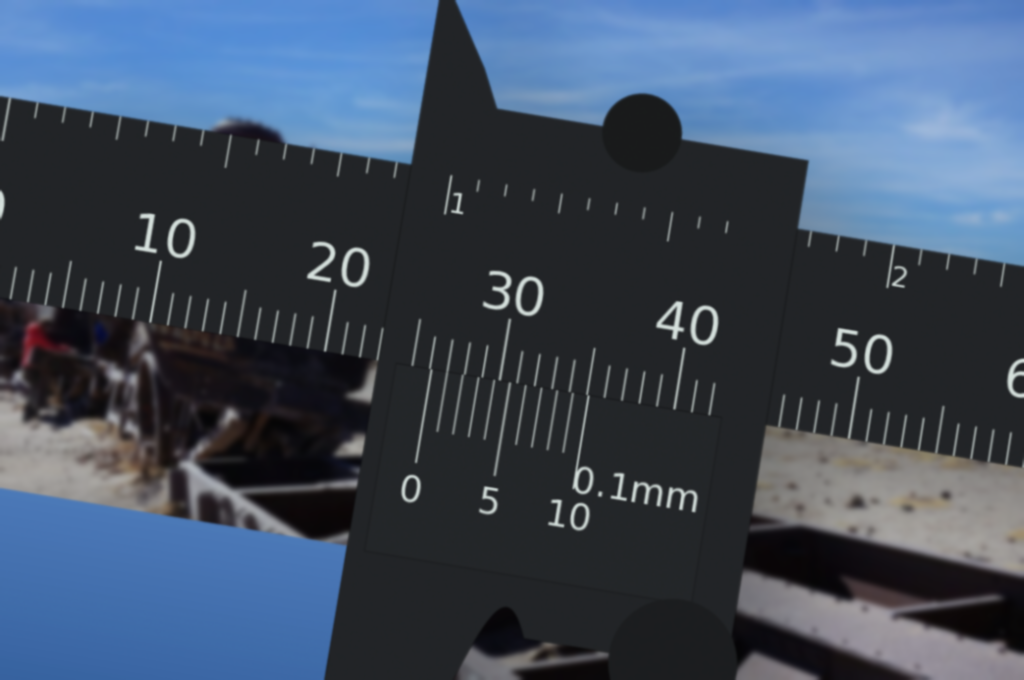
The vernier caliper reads 26.1 mm
